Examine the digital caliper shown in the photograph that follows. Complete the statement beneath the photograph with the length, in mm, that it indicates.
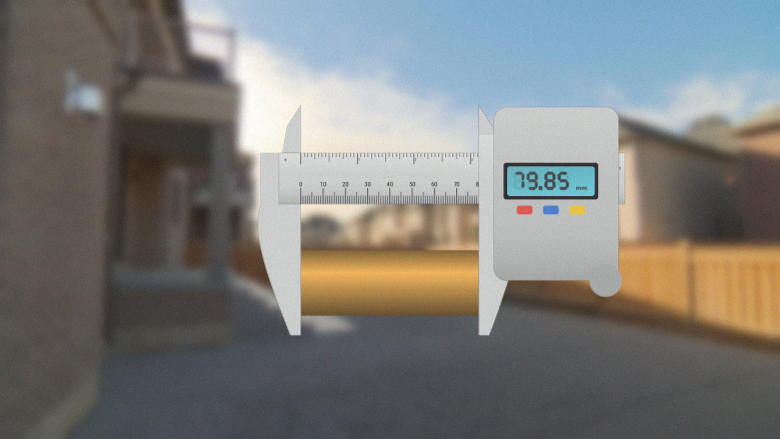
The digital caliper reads 79.85 mm
